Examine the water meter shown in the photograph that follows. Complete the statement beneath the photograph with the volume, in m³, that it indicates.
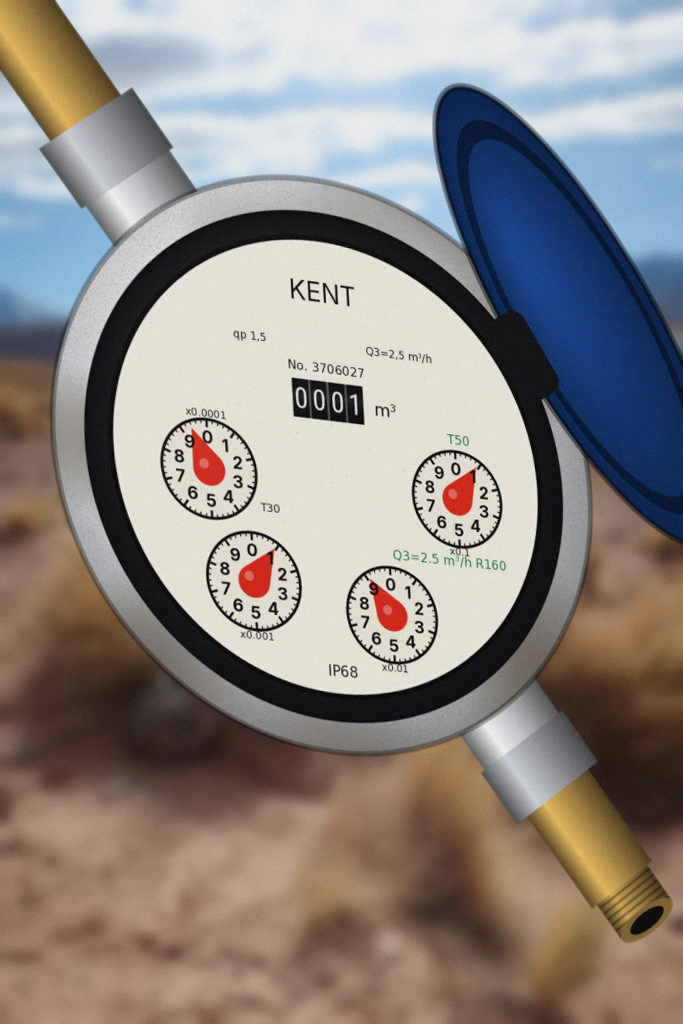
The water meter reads 1.0909 m³
